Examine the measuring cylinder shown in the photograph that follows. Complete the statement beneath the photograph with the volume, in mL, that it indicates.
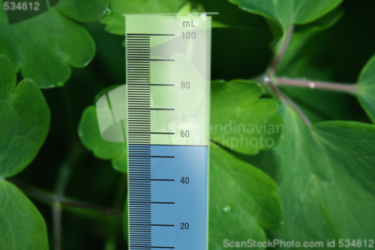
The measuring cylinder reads 55 mL
